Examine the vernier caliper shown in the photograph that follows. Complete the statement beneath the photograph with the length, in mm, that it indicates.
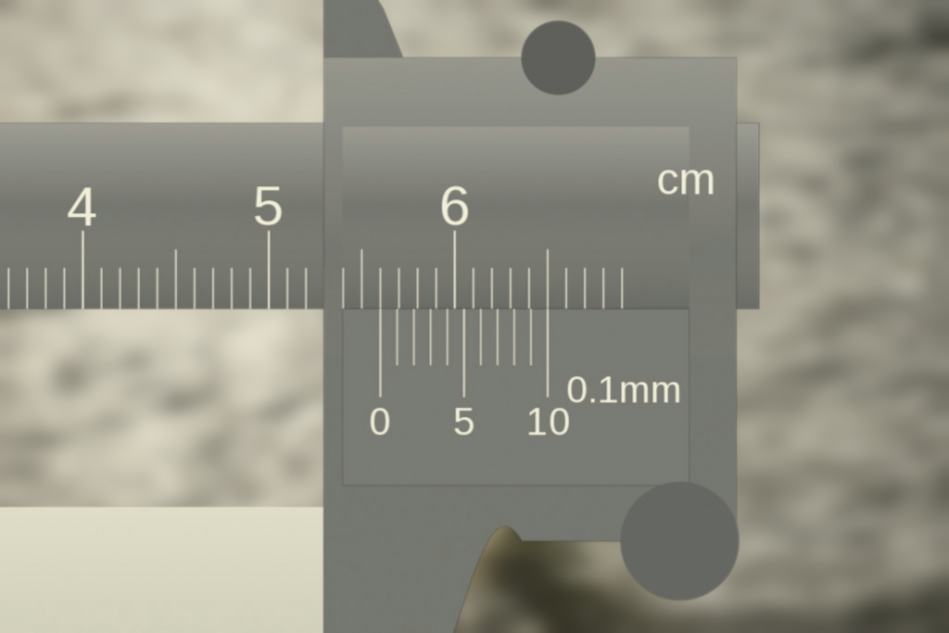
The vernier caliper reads 56.0 mm
